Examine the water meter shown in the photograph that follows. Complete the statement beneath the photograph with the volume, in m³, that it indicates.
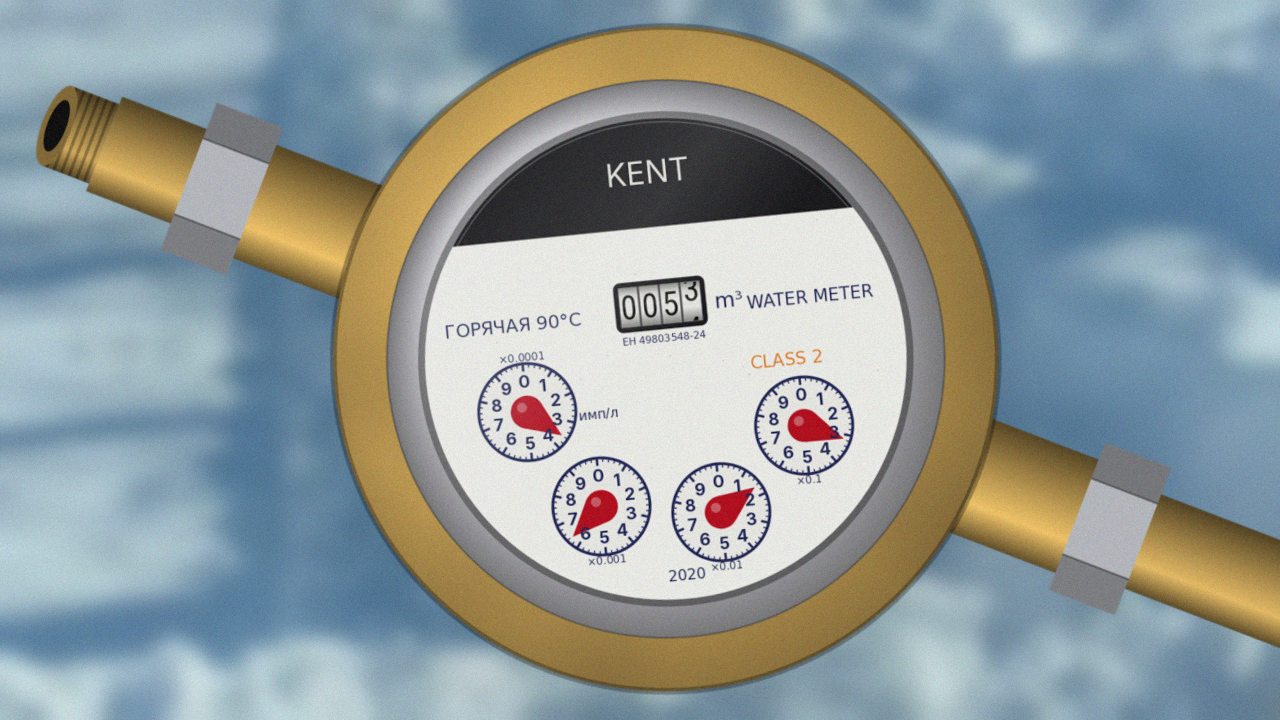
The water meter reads 53.3163 m³
